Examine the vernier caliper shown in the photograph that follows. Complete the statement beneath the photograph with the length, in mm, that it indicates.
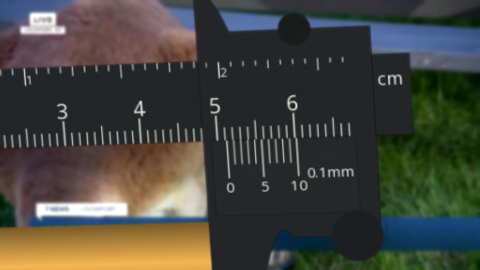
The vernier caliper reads 51.2 mm
